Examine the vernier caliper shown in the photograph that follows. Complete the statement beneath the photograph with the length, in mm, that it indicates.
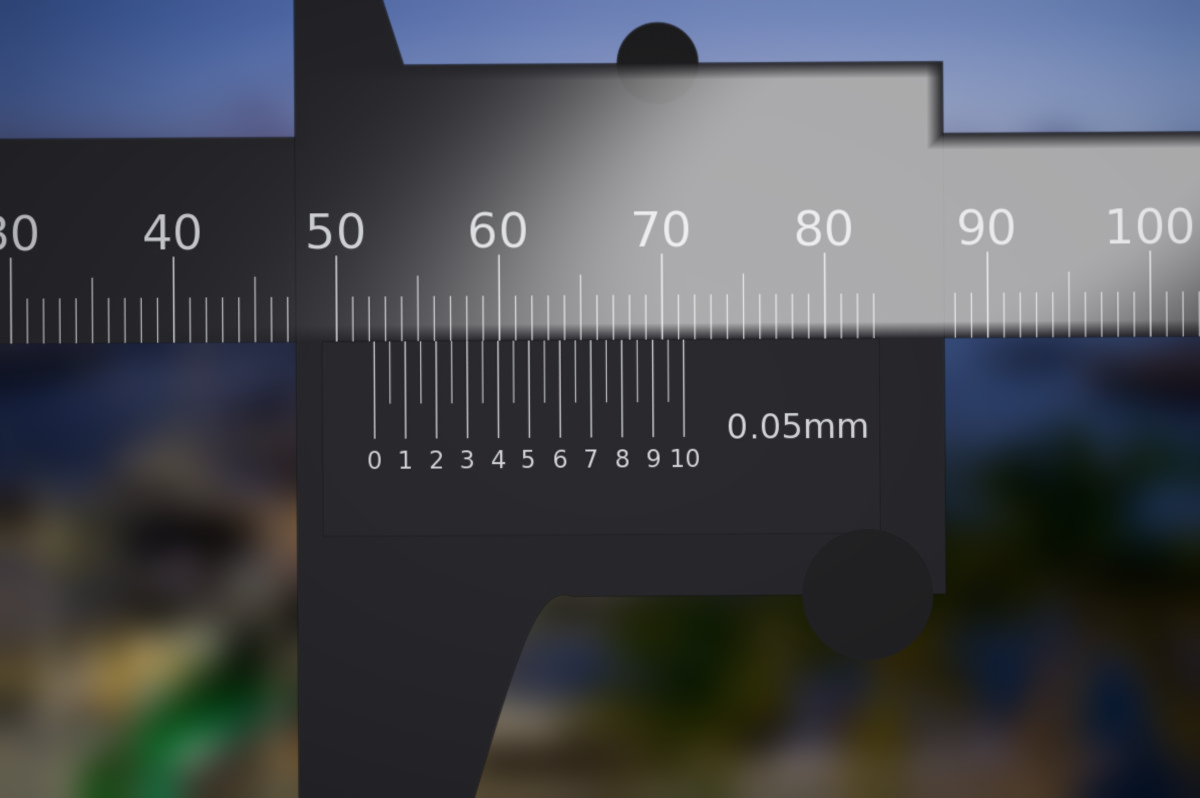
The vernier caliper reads 52.3 mm
